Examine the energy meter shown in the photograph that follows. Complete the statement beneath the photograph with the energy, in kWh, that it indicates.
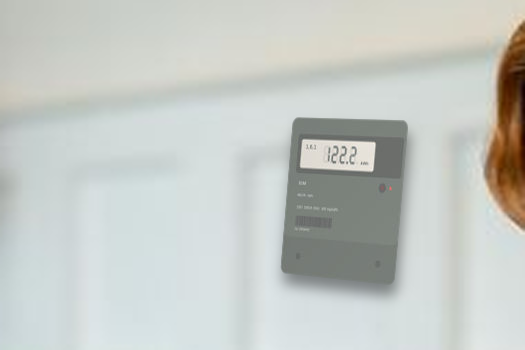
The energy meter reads 122.2 kWh
